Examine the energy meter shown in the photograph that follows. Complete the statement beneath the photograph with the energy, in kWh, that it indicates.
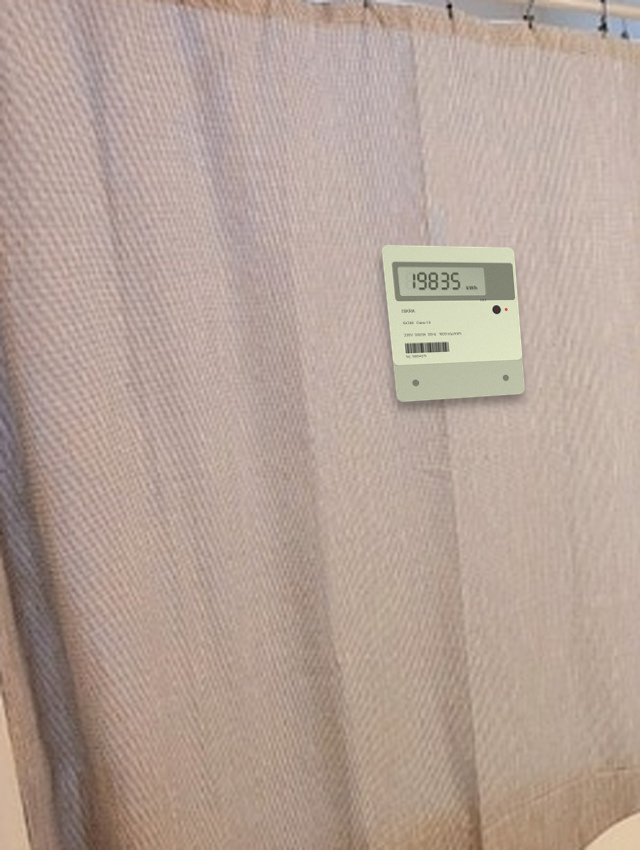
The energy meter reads 19835 kWh
